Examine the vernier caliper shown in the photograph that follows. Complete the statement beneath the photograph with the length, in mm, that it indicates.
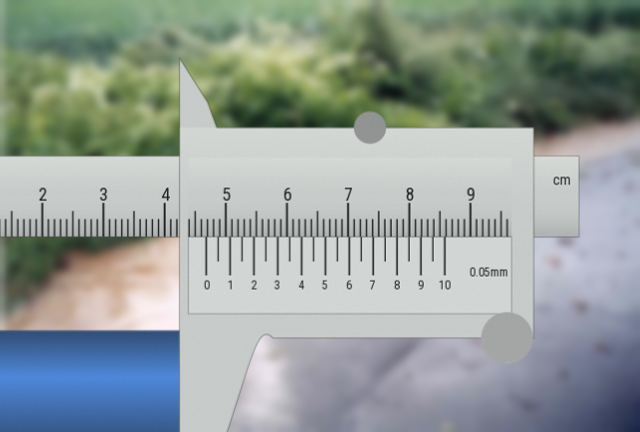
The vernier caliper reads 46.8 mm
